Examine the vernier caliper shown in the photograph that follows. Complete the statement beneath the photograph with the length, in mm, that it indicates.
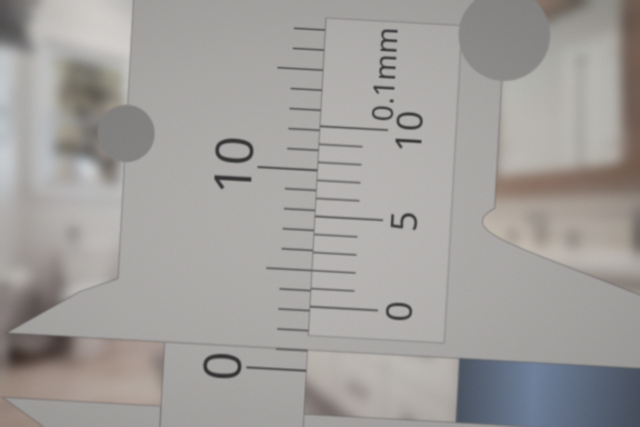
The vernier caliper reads 3.2 mm
